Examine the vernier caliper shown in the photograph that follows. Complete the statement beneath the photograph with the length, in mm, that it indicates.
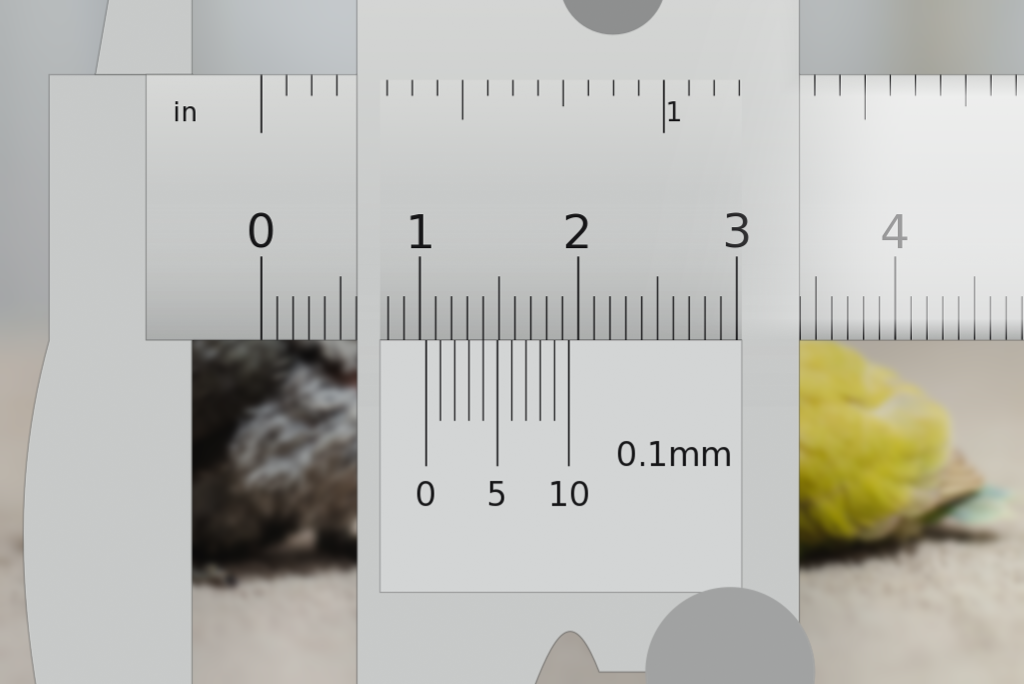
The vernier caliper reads 10.4 mm
